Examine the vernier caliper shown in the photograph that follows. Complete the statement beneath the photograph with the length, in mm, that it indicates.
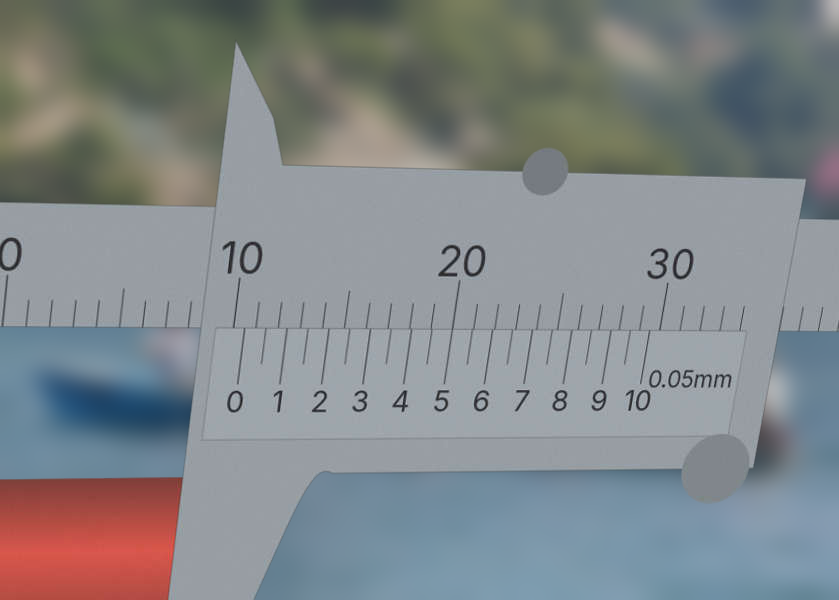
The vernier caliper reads 10.5 mm
